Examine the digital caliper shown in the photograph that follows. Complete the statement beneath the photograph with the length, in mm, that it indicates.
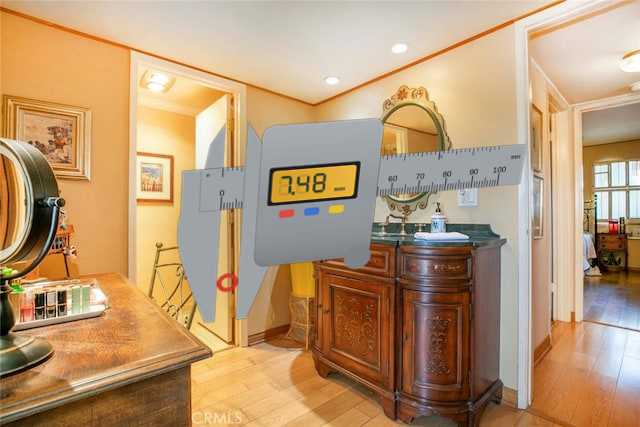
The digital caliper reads 7.48 mm
